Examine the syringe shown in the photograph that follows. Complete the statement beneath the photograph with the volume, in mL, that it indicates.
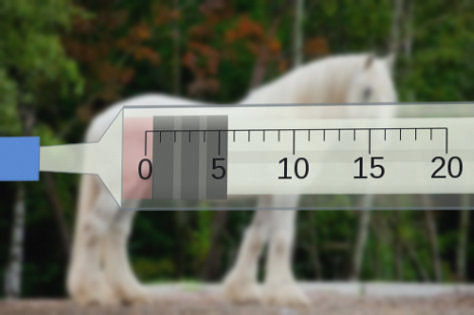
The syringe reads 0.5 mL
